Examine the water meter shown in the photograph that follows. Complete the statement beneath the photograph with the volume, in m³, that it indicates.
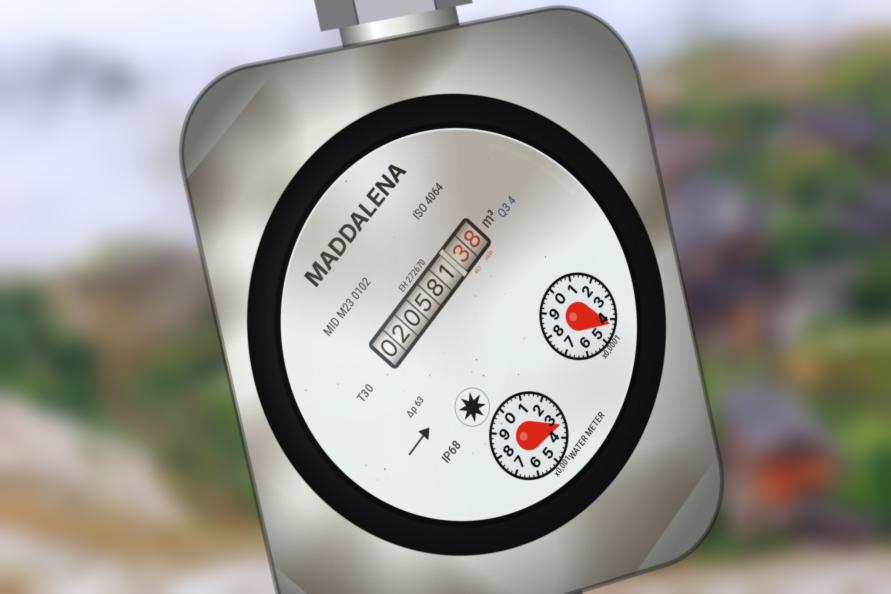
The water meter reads 20581.3834 m³
